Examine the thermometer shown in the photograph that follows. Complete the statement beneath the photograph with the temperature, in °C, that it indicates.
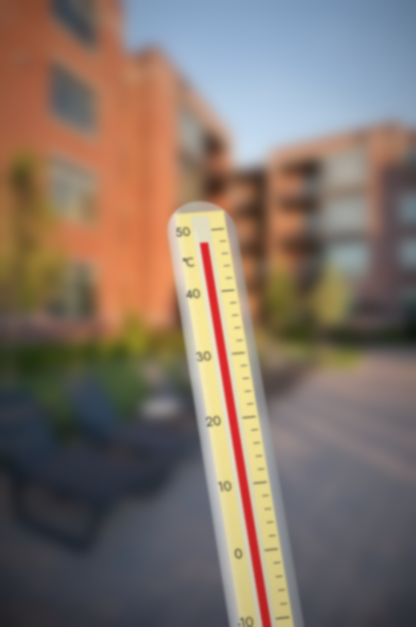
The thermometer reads 48 °C
